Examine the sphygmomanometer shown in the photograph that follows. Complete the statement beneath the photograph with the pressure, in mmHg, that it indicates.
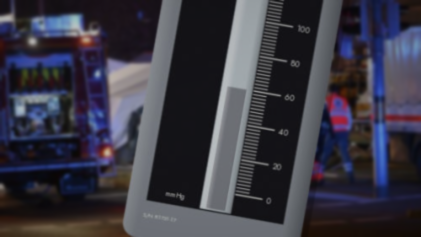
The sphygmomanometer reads 60 mmHg
